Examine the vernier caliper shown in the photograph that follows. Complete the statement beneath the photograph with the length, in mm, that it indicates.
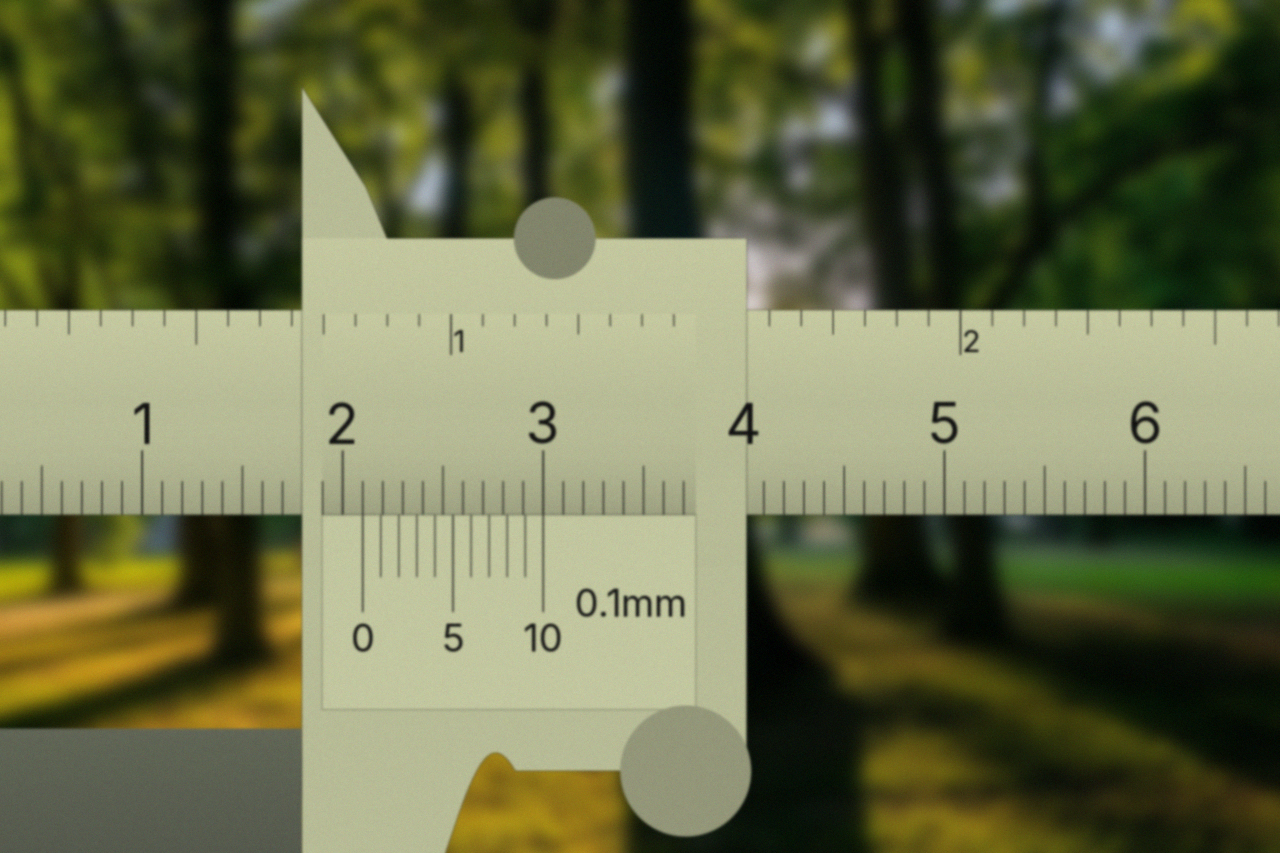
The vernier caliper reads 21.0 mm
